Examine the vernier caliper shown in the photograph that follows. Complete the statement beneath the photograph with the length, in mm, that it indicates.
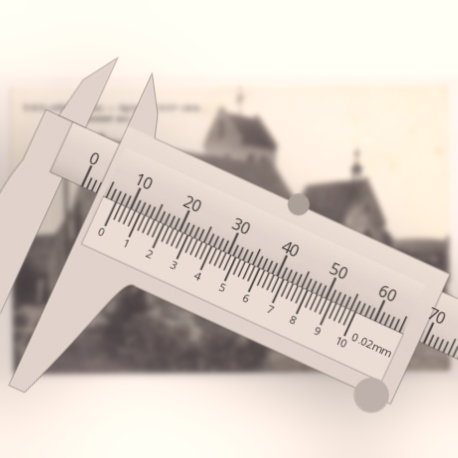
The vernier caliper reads 7.0 mm
